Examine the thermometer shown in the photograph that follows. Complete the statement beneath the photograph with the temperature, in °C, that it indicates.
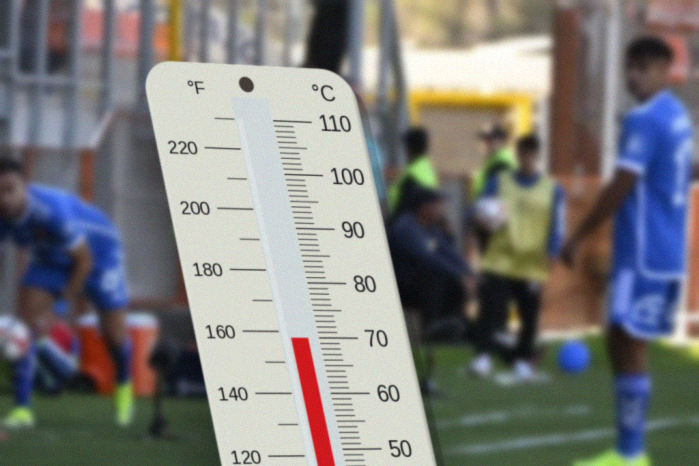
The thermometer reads 70 °C
